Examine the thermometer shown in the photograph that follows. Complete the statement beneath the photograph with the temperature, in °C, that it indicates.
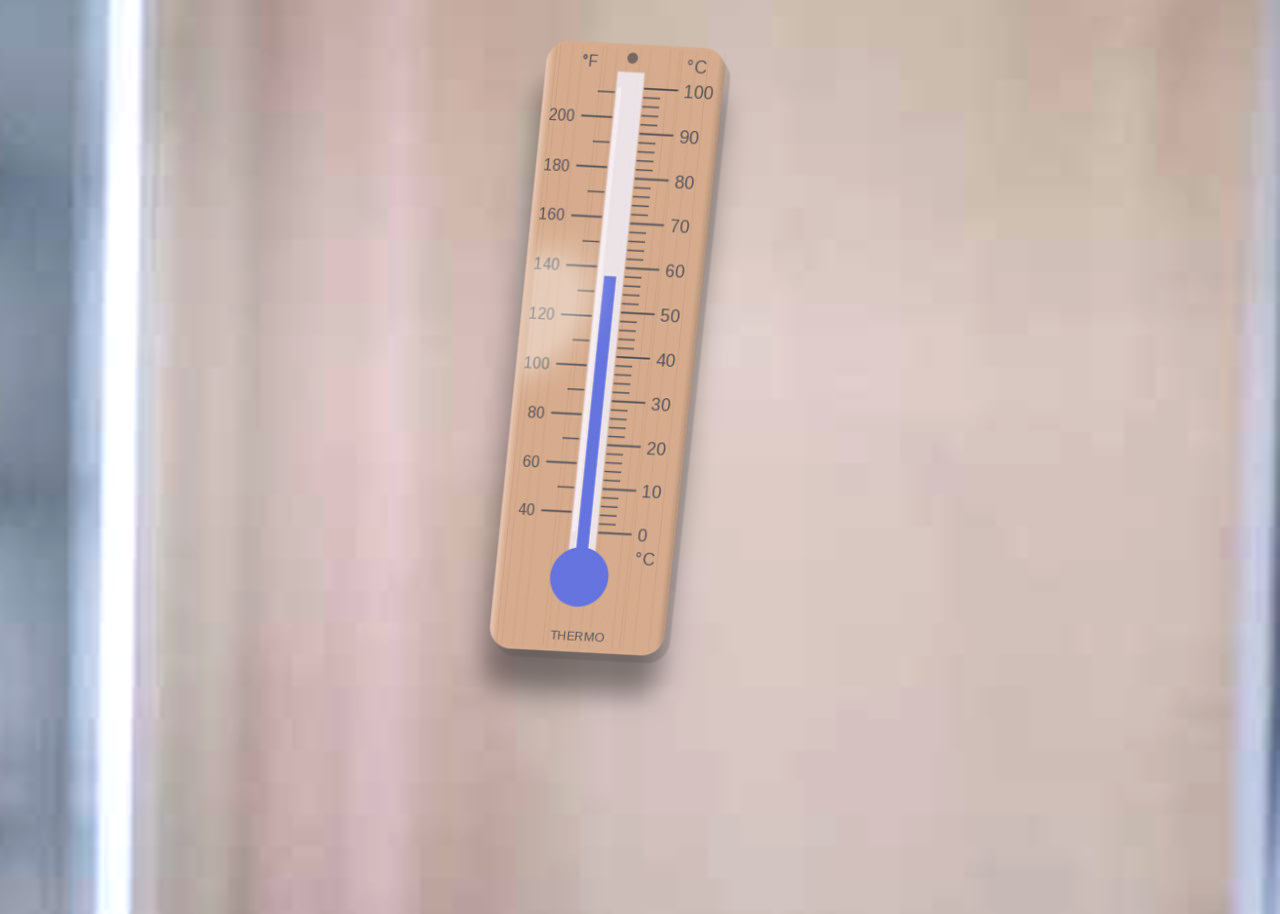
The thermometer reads 58 °C
